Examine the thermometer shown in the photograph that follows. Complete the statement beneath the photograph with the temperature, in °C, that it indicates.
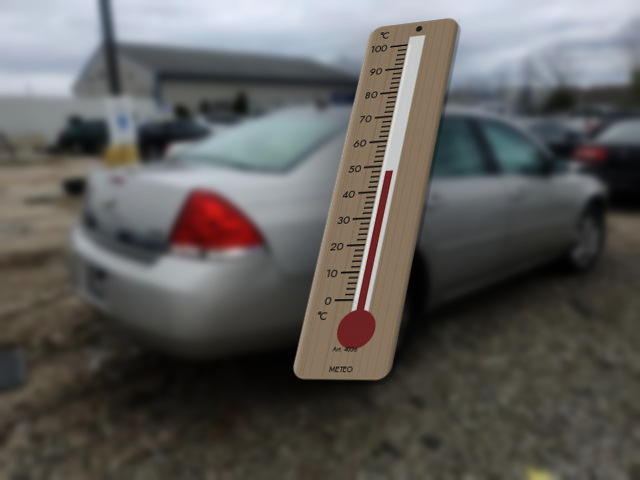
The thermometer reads 48 °C
